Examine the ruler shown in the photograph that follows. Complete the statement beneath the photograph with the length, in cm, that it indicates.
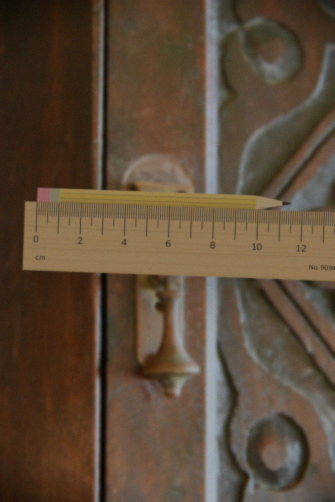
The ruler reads 11.5 cm
